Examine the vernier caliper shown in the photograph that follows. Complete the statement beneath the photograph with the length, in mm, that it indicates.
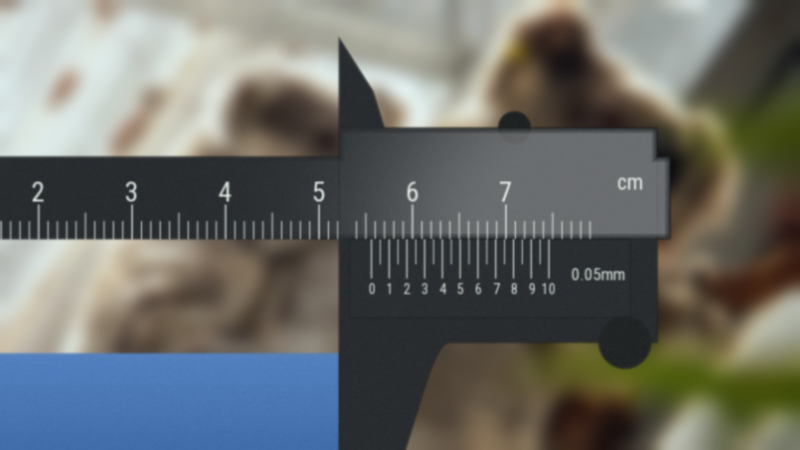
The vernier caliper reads 55.6 mm
